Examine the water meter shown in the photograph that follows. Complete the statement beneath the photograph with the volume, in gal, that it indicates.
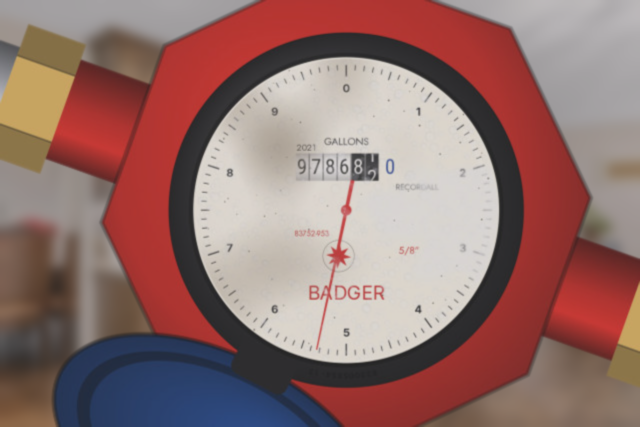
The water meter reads 9786815.3 gal
